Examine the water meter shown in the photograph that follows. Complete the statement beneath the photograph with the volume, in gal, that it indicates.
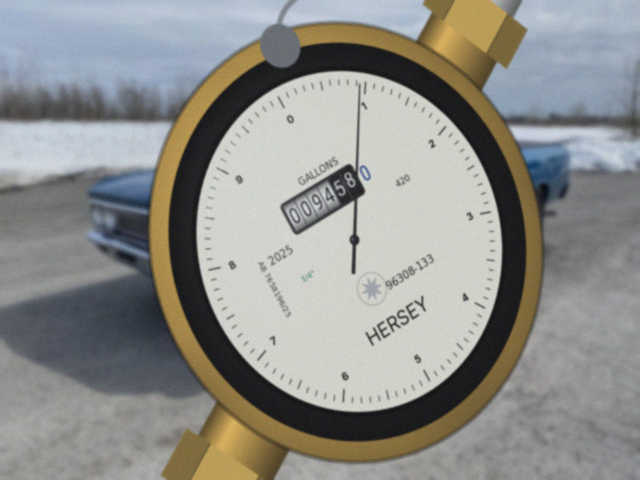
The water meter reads 94580.9 gal
